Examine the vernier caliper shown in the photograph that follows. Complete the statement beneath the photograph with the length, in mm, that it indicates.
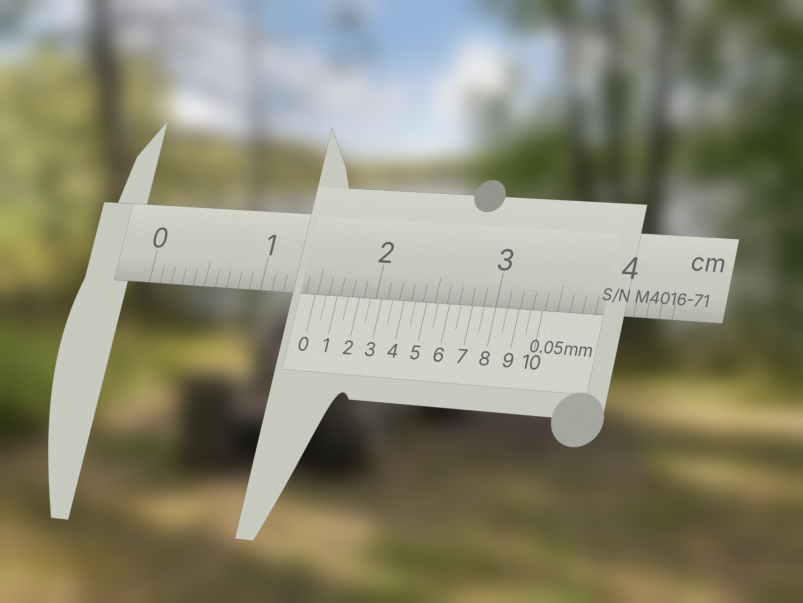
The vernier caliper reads 14.8 mm
